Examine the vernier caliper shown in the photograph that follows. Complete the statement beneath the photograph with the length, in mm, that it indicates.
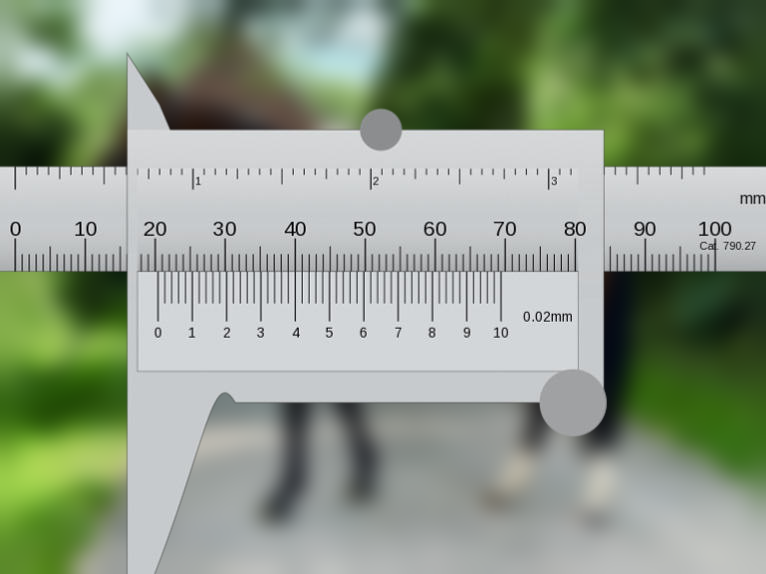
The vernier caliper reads 20.4 mm
